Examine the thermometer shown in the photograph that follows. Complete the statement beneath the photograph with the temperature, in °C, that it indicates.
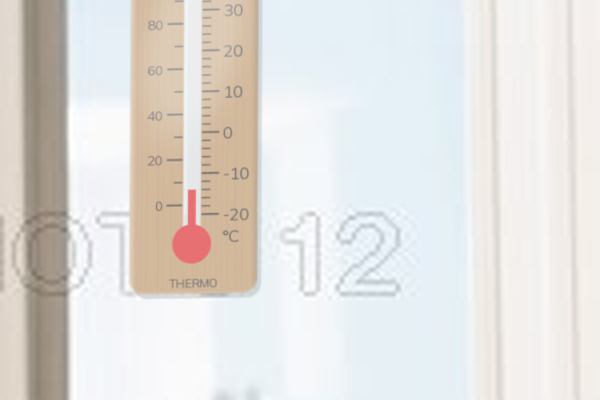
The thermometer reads -14 °C
